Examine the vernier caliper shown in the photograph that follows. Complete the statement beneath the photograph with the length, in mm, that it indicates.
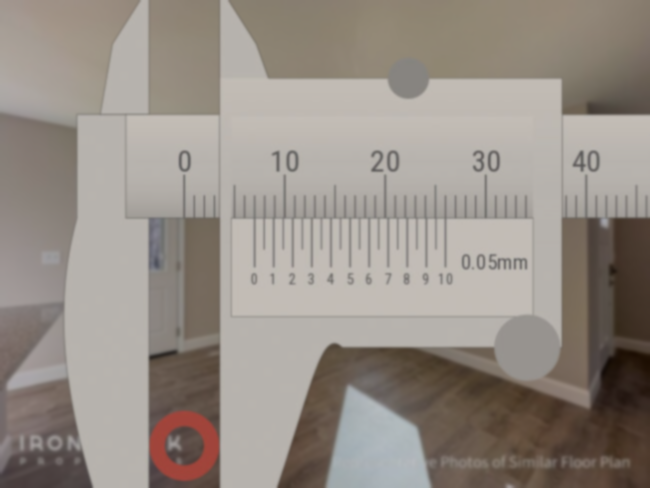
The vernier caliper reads 7.0 mm
